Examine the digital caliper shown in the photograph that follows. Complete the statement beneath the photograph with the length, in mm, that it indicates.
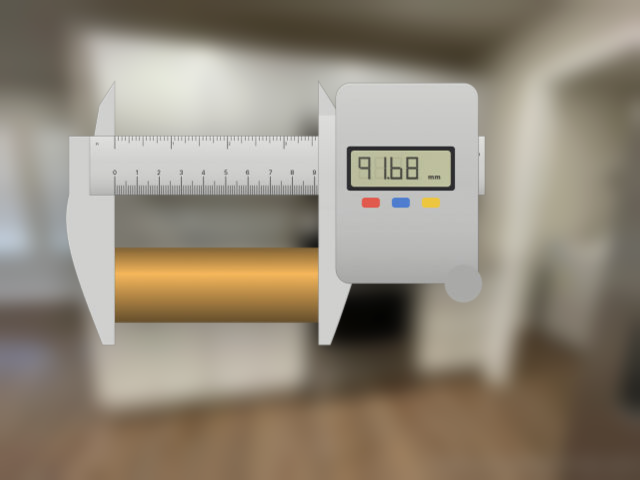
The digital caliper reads 91.68 mm
